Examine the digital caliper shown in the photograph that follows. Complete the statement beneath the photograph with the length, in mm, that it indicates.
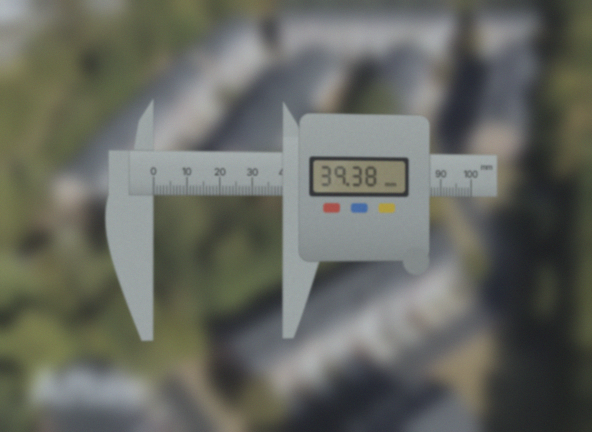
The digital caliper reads 39.38 mm
